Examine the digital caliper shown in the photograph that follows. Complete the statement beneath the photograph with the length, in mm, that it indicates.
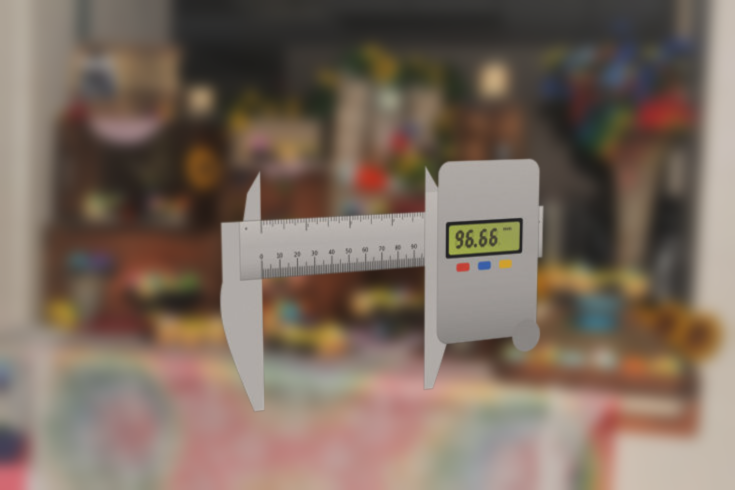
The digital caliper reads 96.66 mm
